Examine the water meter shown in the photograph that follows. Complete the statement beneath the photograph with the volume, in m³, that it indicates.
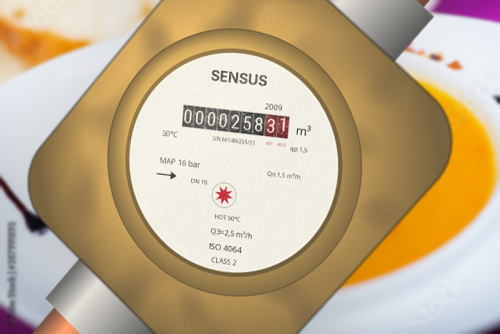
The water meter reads 258.31 m³
